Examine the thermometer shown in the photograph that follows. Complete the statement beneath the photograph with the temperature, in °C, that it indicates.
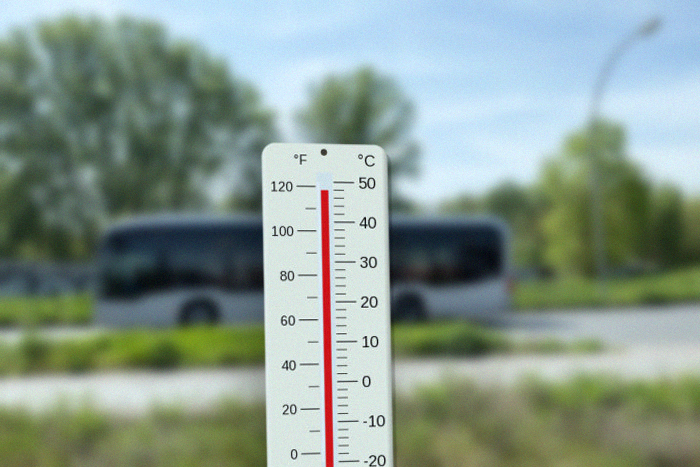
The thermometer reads 48 °C
